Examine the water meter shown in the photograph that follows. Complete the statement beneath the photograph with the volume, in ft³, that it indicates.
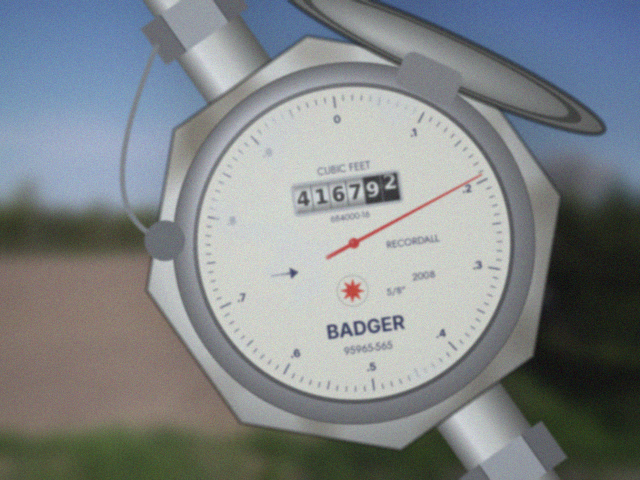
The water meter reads 416792.19 ft³
